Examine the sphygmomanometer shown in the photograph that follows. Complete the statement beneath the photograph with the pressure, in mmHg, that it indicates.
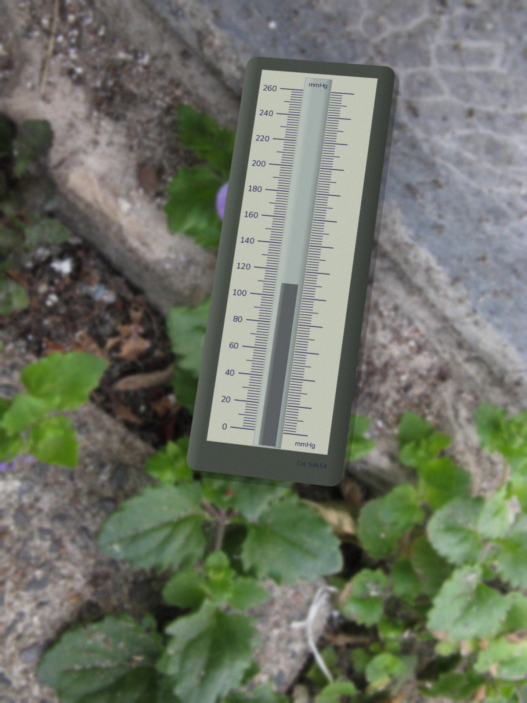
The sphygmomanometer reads 110 mmHg
